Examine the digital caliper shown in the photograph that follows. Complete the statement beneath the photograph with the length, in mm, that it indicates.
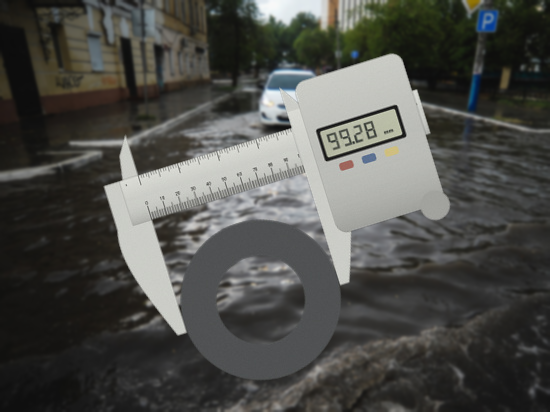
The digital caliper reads 99.28 mm
